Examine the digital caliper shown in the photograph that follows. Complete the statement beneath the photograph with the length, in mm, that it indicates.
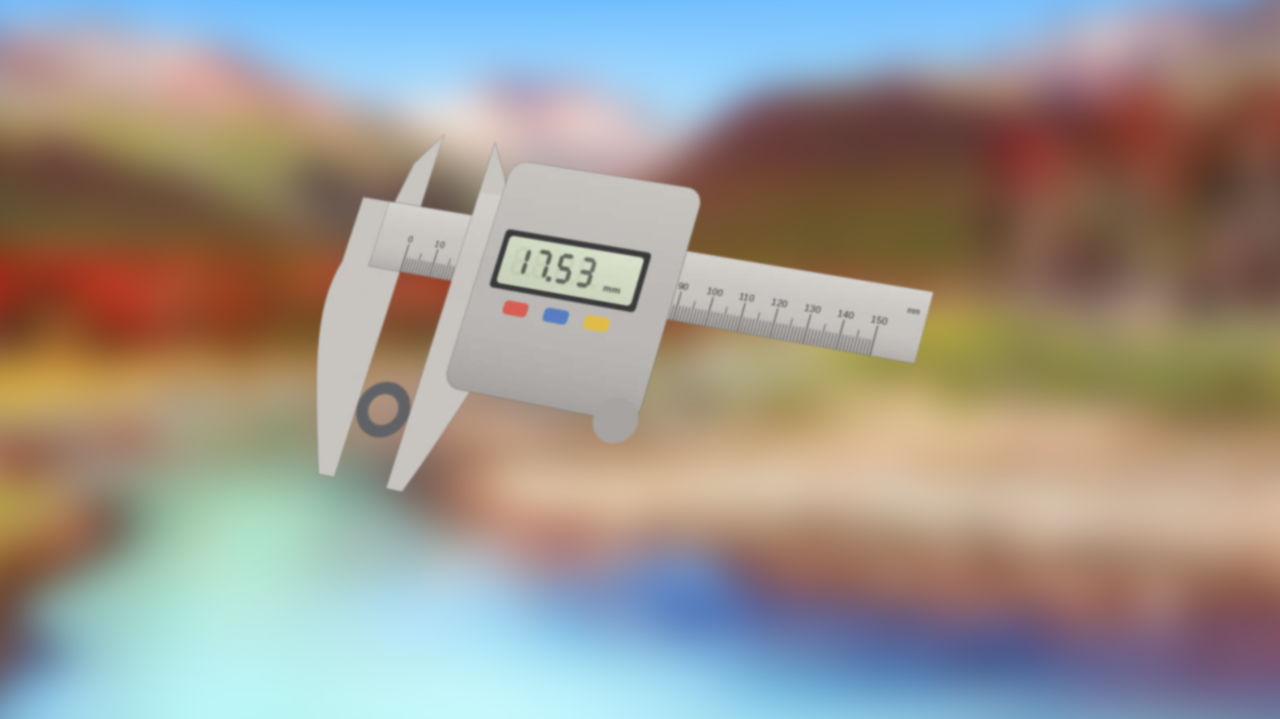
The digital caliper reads 17.53 mm
